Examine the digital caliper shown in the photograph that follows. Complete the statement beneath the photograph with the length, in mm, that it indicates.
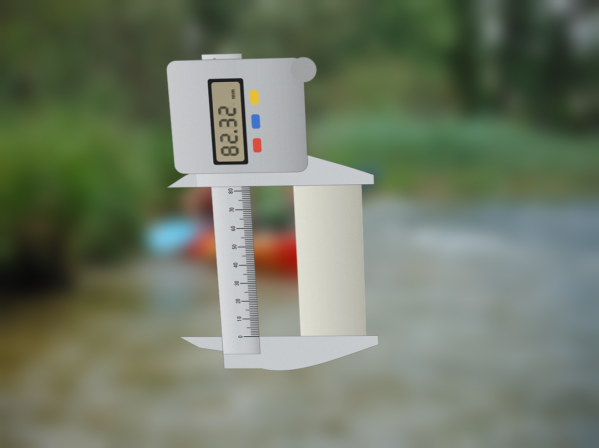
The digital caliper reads 82.32 mm
